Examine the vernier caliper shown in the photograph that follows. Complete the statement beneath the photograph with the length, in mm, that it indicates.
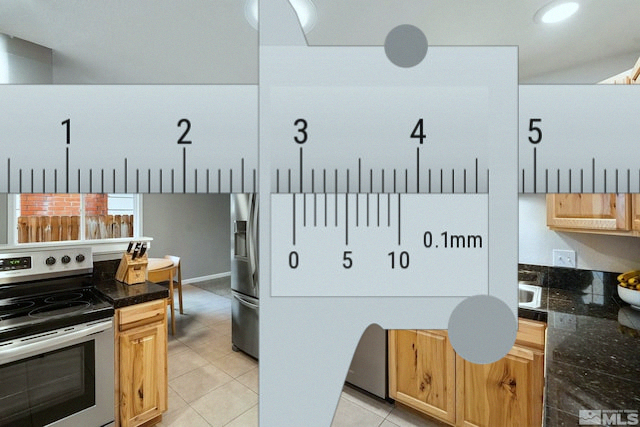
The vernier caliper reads 29.4 mm
